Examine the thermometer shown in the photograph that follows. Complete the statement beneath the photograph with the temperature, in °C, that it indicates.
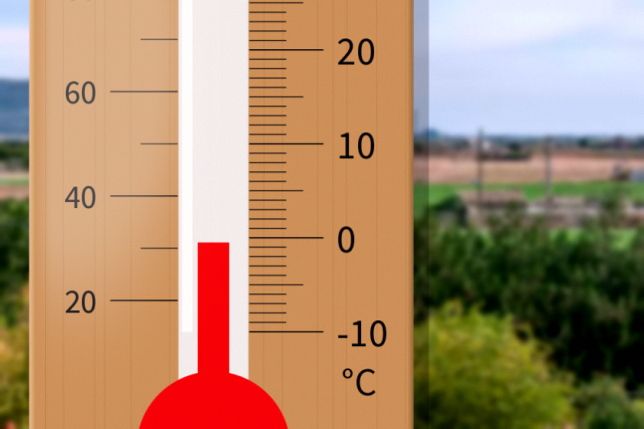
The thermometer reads -0.5 °C
